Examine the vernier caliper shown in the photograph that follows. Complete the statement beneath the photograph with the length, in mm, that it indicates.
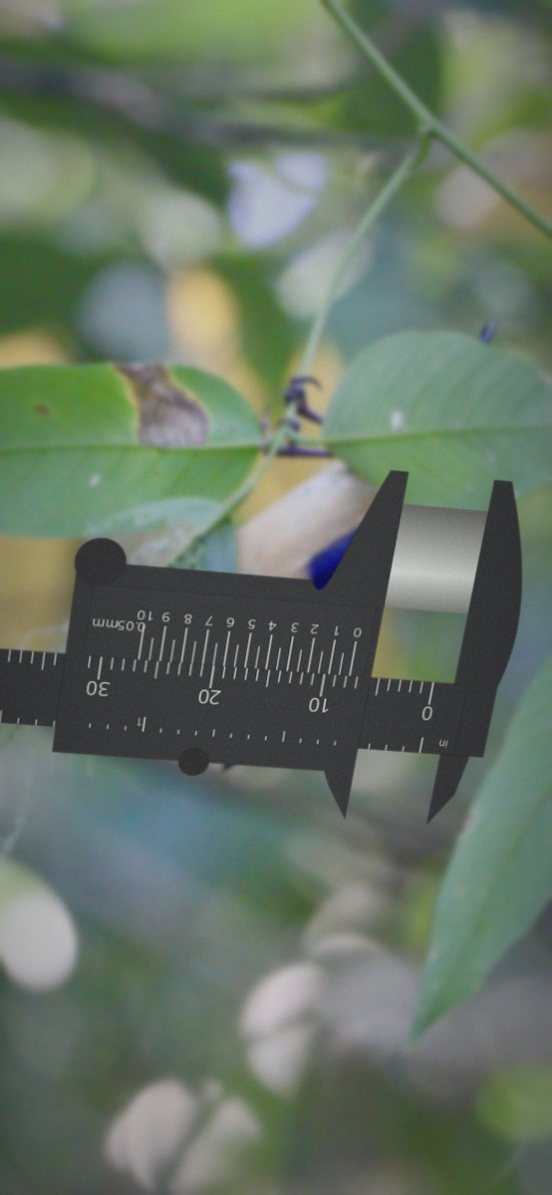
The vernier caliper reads 7.7 mm
